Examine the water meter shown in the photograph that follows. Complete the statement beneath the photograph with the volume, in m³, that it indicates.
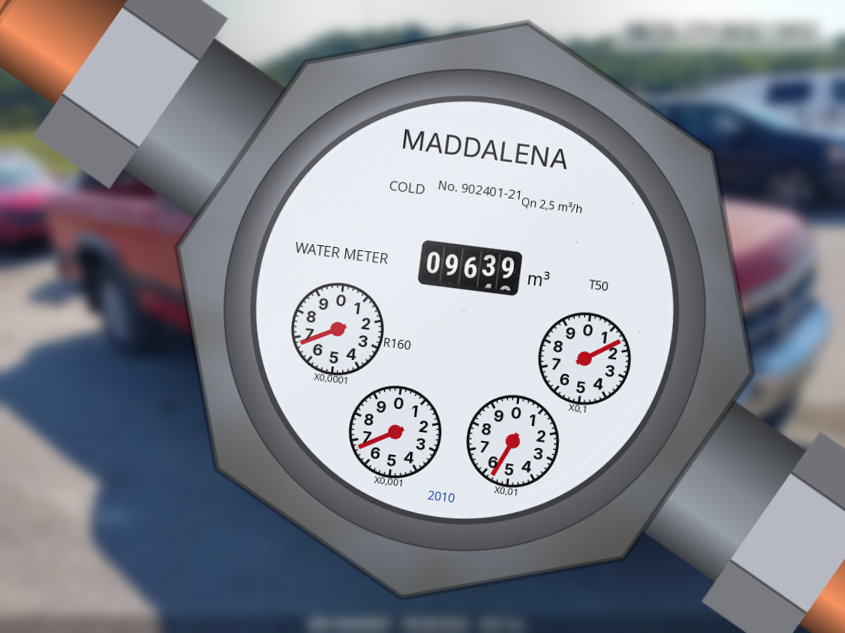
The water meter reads 9639.1566 m³
